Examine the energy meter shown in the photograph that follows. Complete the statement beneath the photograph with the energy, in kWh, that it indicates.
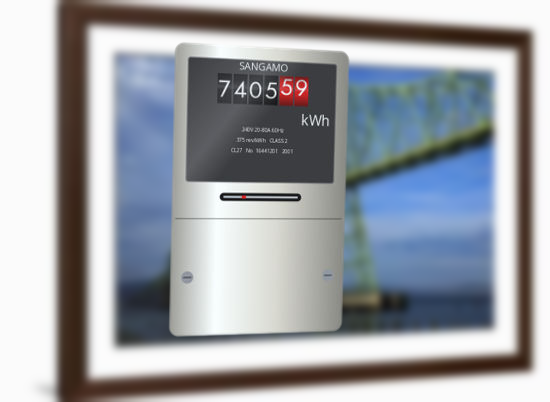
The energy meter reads 7405.59 kWh
